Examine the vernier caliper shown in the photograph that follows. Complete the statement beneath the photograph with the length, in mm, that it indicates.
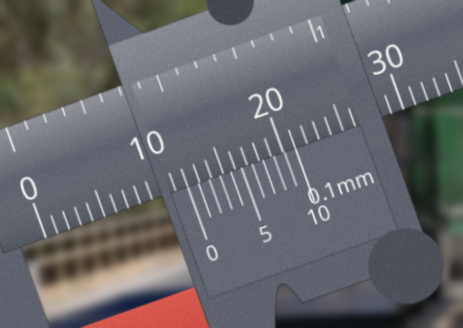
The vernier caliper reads 12.0 mm
